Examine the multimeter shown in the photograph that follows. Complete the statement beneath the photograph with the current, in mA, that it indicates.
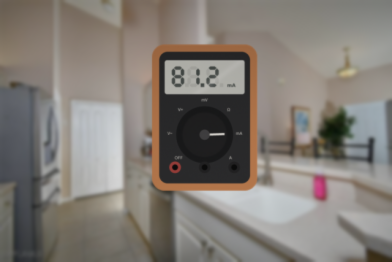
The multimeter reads 81.2 mA
